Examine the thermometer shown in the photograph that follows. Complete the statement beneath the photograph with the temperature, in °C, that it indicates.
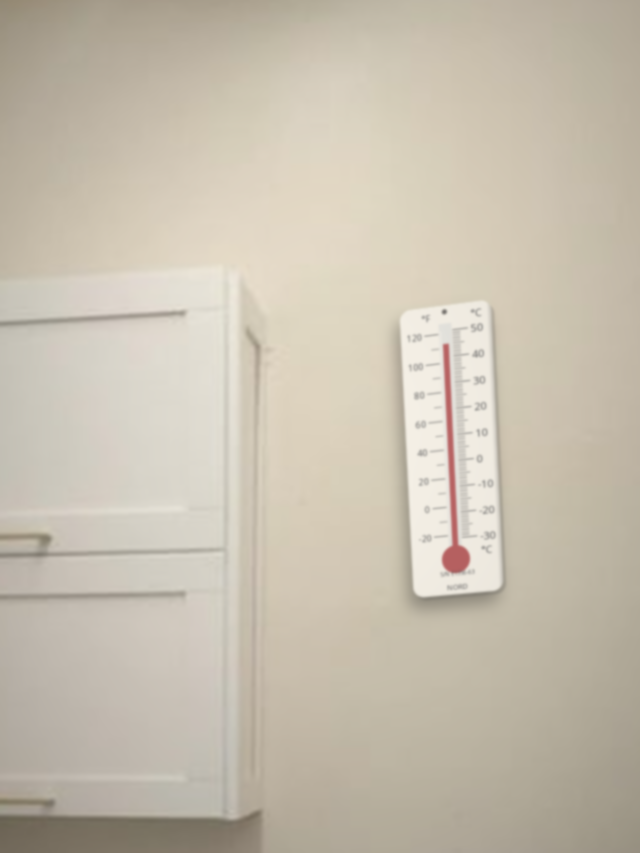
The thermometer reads 45 °C
